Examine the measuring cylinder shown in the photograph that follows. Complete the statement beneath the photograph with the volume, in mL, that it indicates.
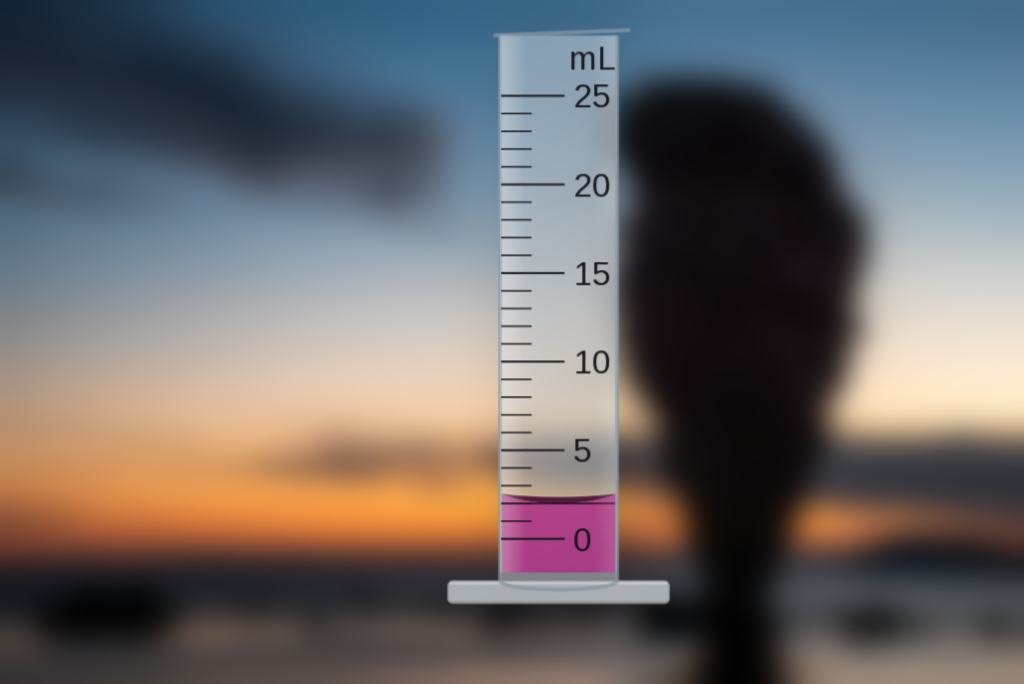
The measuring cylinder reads 2 mL
